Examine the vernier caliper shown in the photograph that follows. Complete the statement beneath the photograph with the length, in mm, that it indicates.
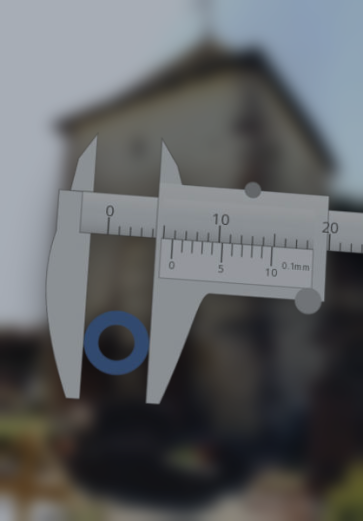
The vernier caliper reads 5.8 mm
